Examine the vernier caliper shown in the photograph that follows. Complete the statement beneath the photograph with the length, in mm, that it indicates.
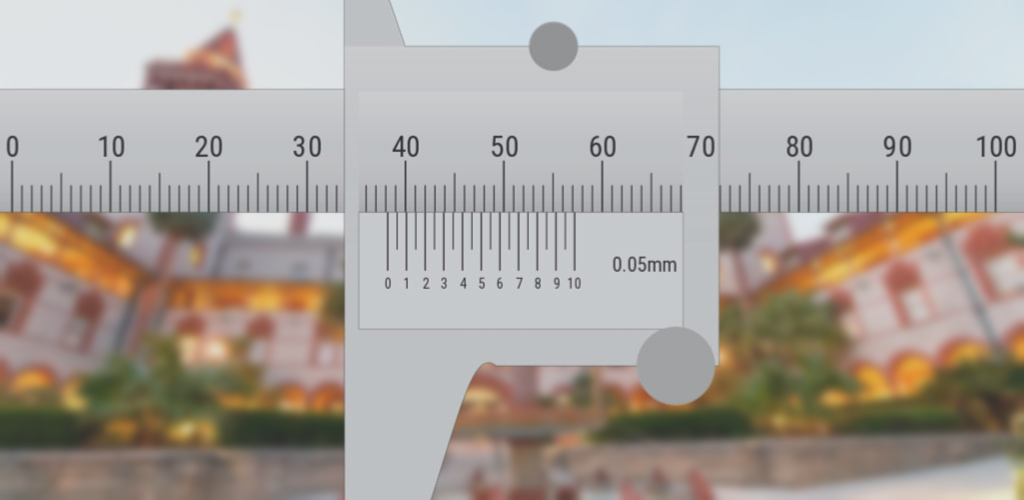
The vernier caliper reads 38.2 mm
